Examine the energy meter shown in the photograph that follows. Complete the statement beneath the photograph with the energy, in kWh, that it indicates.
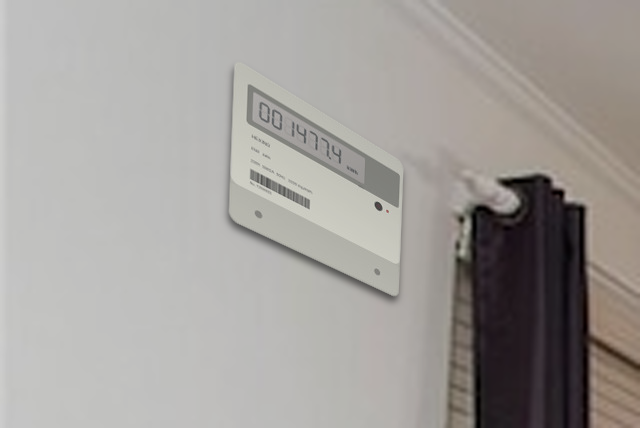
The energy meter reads 1477.4 kWh
